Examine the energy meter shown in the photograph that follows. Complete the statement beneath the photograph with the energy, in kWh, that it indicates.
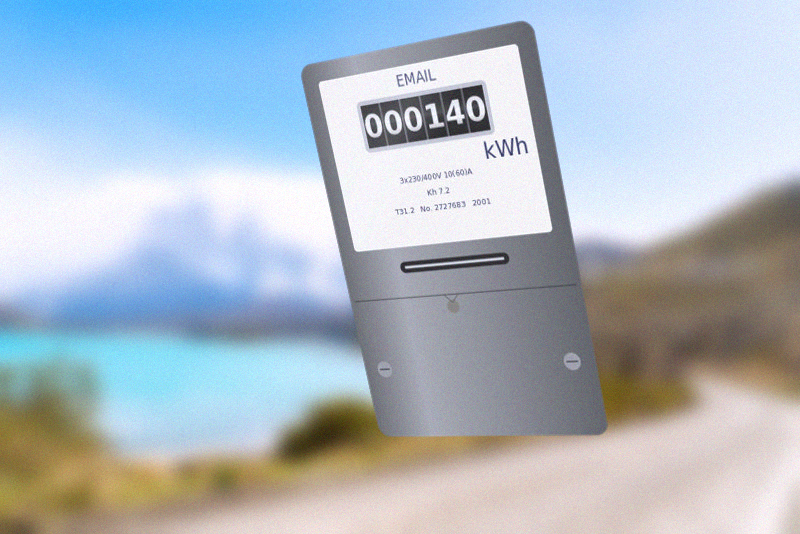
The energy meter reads 140 kWh
